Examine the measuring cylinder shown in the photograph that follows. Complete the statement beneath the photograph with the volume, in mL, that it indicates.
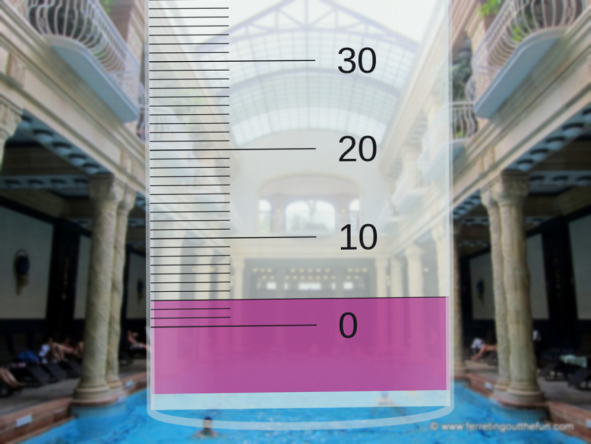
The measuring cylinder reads 3 mL
